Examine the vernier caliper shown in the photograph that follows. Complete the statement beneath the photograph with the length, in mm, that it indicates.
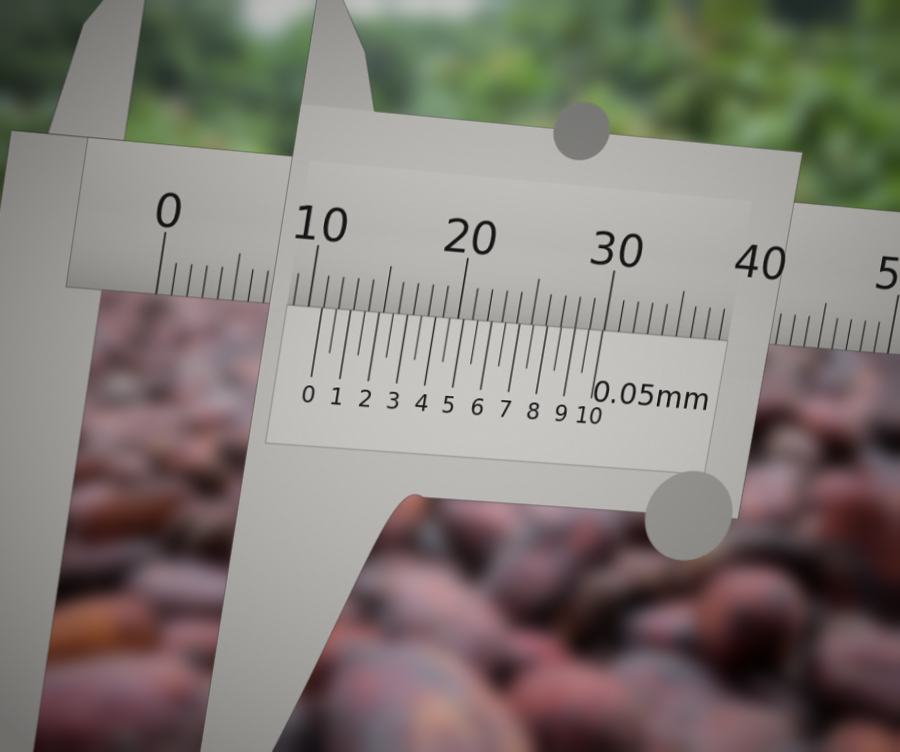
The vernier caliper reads 10.9 mm
